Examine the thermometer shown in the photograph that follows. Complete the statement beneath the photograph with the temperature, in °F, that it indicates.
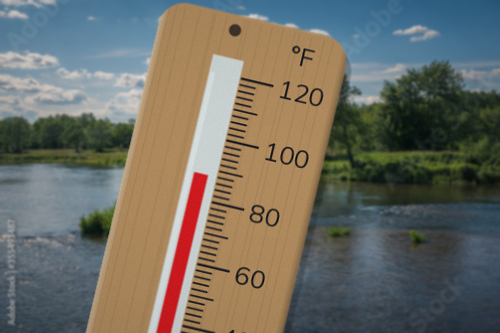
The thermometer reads 88 °F
